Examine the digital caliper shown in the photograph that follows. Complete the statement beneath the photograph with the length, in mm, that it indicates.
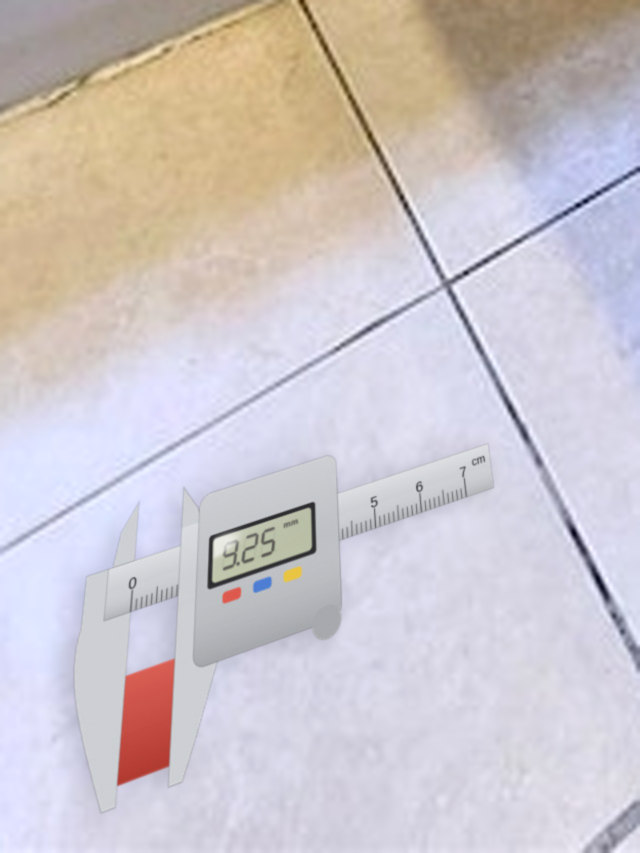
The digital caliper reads 9.25 mm
